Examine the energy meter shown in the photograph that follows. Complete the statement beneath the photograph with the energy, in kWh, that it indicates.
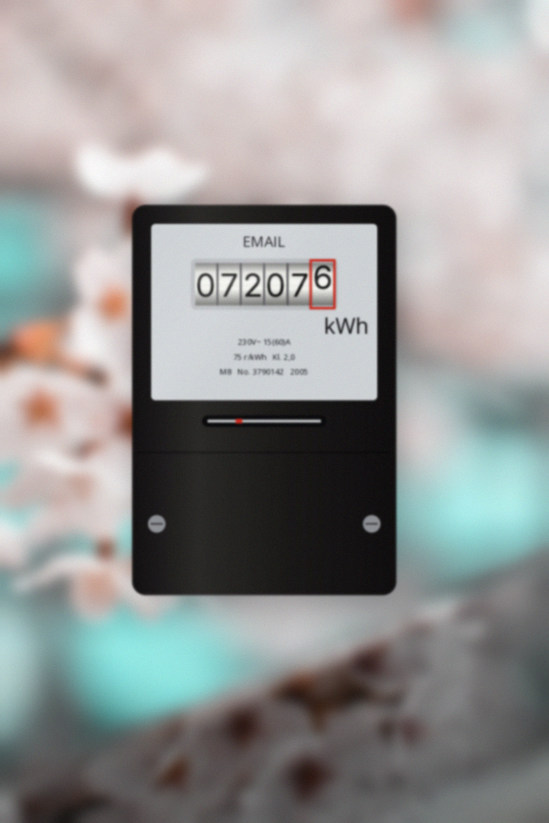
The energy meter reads 7207.6 kWh
